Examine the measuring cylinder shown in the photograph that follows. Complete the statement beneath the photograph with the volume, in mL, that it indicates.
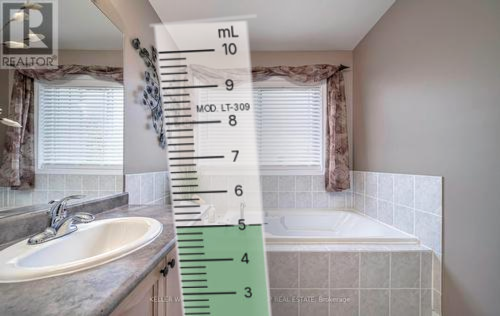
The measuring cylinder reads 5 mL
